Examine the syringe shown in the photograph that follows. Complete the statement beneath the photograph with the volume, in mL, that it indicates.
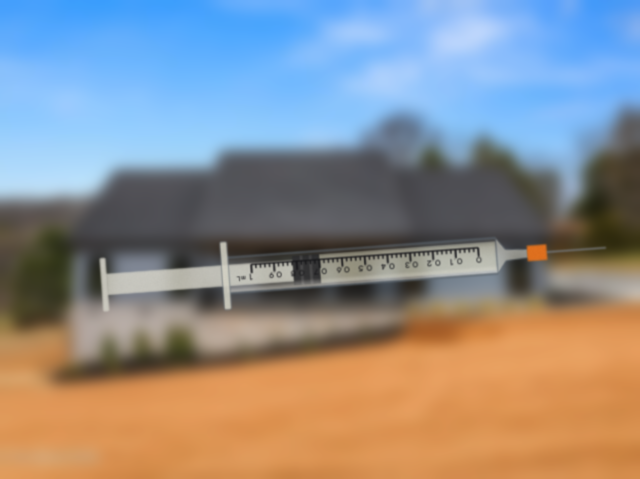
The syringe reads 0.7 mL
